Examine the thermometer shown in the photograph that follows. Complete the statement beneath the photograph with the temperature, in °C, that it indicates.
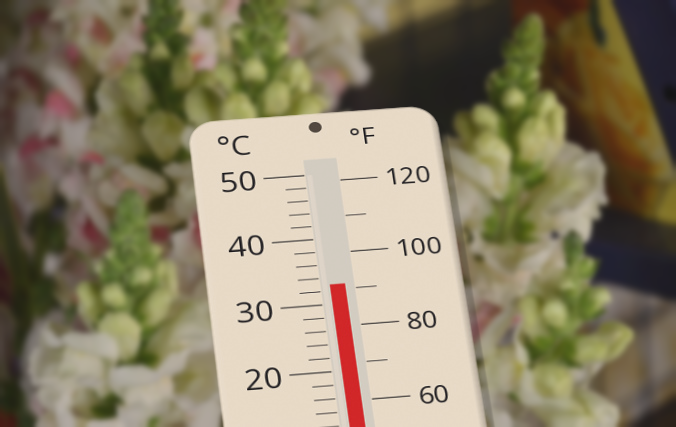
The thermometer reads 33 °C
